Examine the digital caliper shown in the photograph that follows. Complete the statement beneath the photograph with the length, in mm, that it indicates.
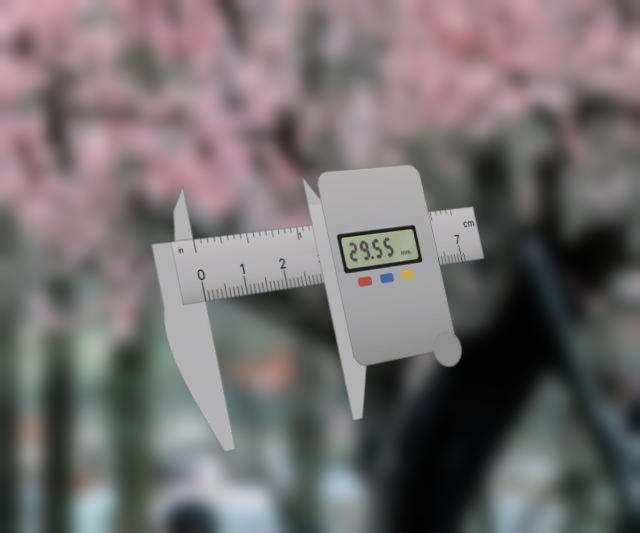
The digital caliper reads 29.55 mm
